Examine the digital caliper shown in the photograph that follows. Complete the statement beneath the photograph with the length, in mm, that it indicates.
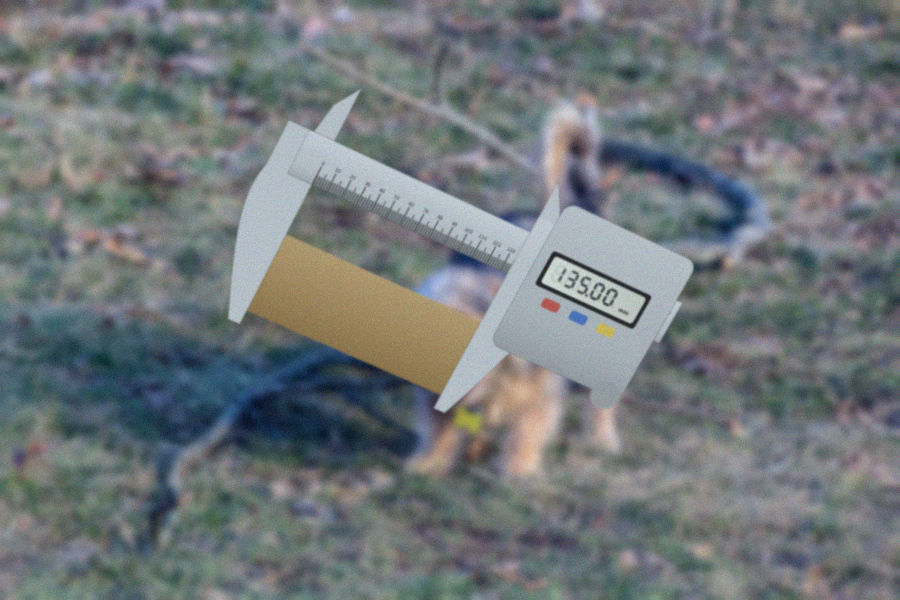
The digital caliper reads 135.00 mm
